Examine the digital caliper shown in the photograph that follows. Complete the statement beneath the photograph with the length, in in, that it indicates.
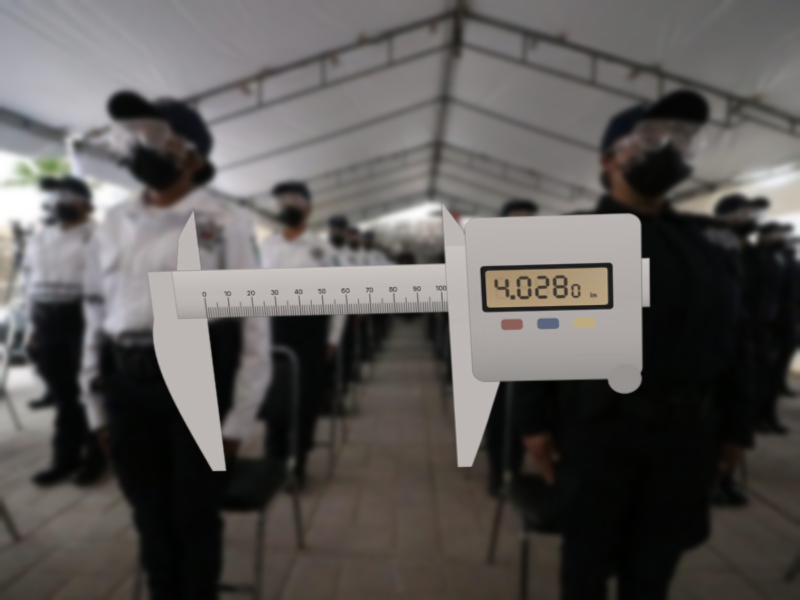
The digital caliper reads 4.0280 in
